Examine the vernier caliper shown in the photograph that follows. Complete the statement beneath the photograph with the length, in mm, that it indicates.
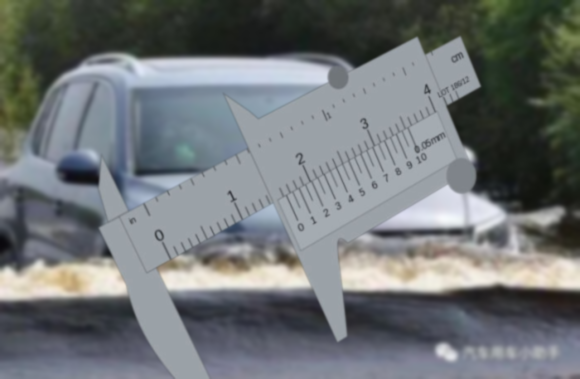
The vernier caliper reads 16.4 mm
